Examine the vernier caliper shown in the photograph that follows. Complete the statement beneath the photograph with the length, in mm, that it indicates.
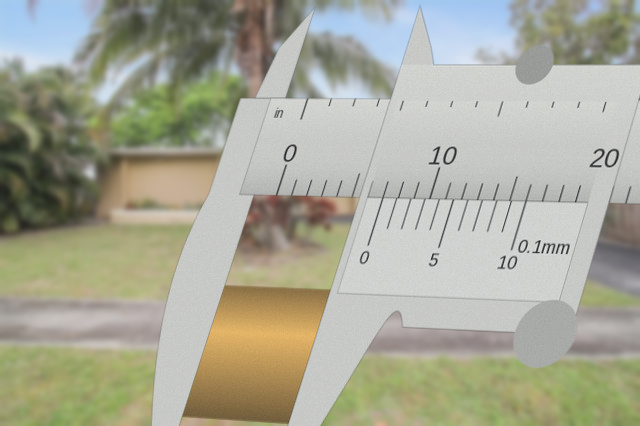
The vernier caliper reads 7.0 mm
